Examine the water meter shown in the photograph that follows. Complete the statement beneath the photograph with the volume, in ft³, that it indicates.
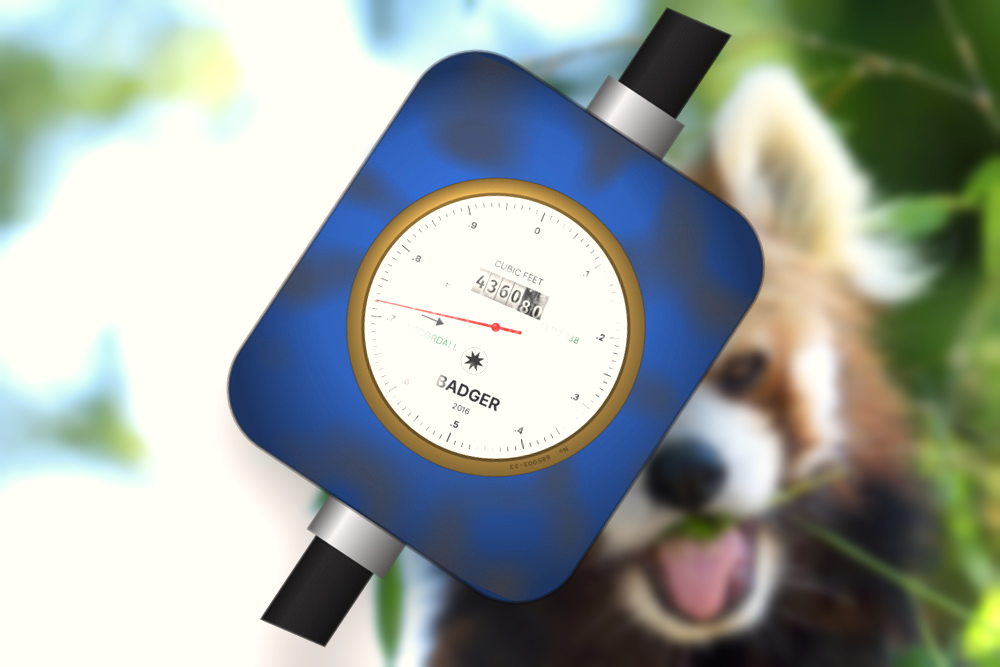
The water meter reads 436079.72 ft³
